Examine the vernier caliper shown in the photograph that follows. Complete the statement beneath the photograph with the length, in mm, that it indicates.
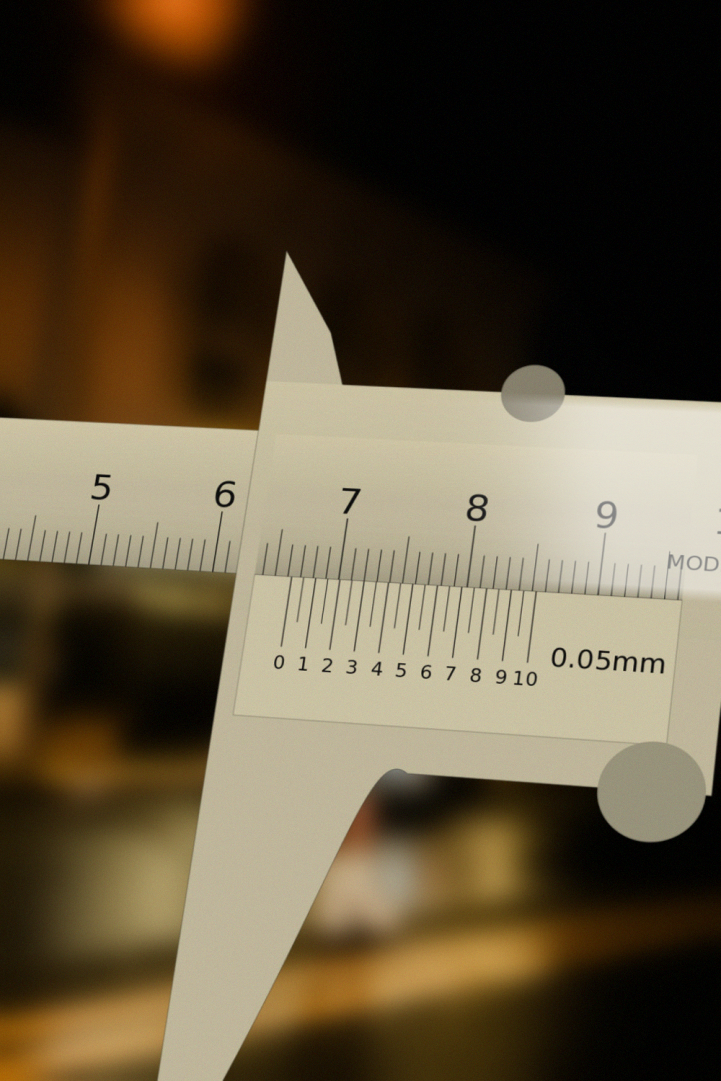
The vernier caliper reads 66.3 mm
